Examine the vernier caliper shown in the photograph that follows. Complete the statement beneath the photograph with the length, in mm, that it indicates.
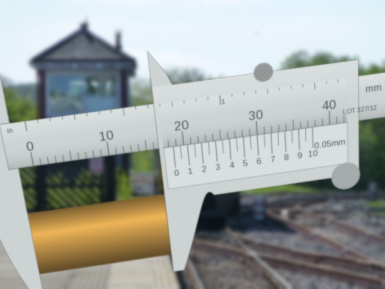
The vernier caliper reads 18.6 mm
